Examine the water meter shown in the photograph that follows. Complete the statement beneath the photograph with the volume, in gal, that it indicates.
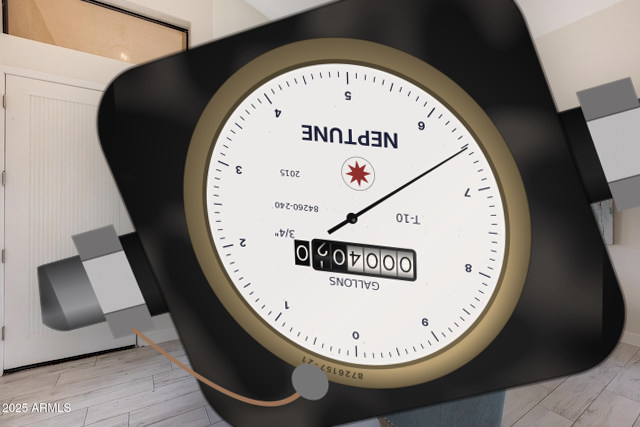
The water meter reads 4016.5 gal
